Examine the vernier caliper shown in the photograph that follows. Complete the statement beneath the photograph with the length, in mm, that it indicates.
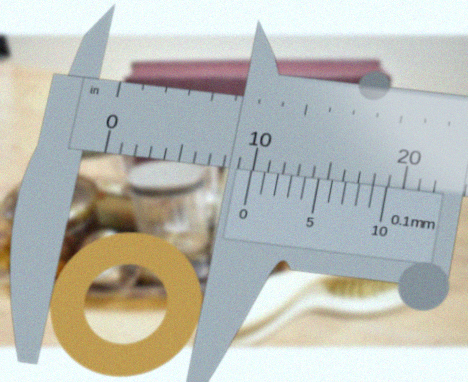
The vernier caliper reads 9.9 mm
